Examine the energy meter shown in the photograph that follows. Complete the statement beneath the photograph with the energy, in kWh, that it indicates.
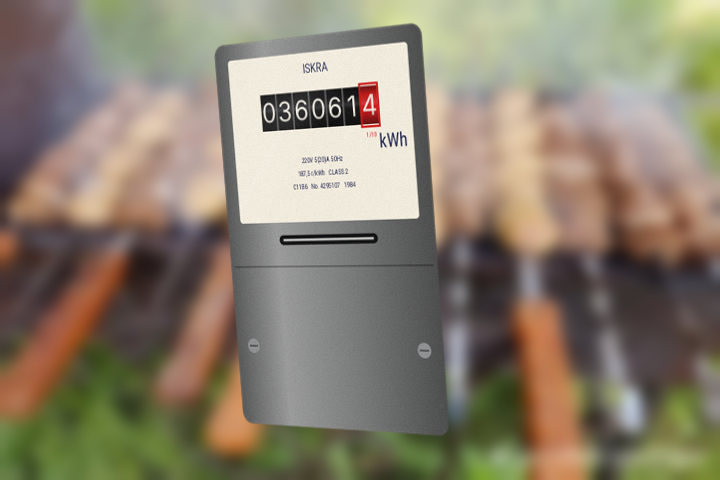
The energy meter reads 36061.4 kWh
